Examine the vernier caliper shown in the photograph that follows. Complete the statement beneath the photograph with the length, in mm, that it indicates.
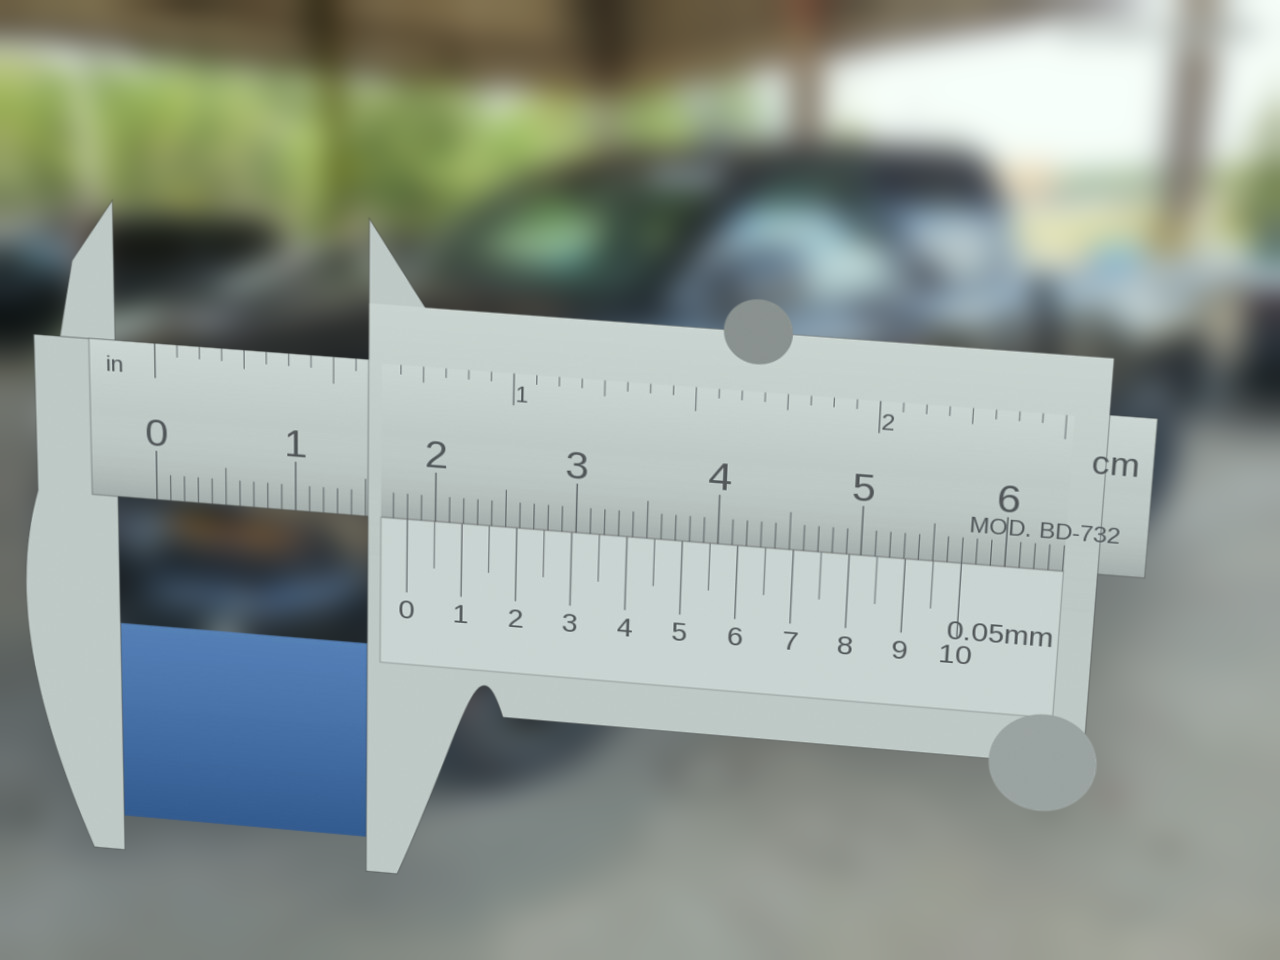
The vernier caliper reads 18.0 mm
